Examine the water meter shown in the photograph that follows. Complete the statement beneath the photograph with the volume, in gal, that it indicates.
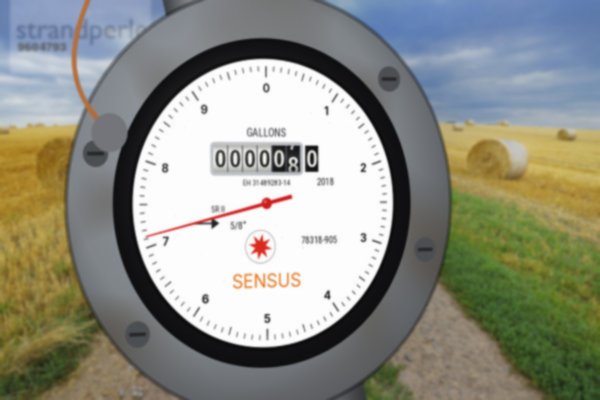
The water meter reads 77.1 gal
